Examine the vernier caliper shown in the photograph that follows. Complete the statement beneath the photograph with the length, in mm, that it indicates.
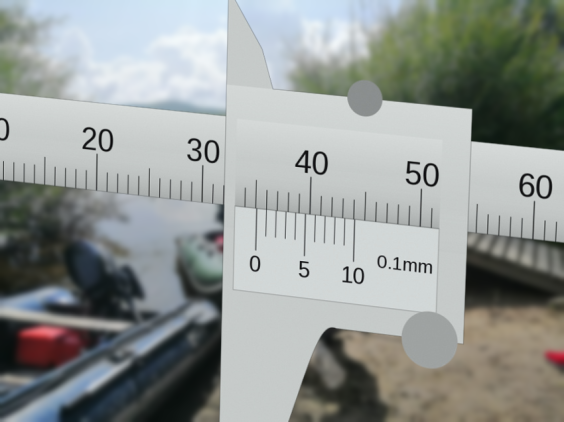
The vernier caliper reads 35.1 mm
